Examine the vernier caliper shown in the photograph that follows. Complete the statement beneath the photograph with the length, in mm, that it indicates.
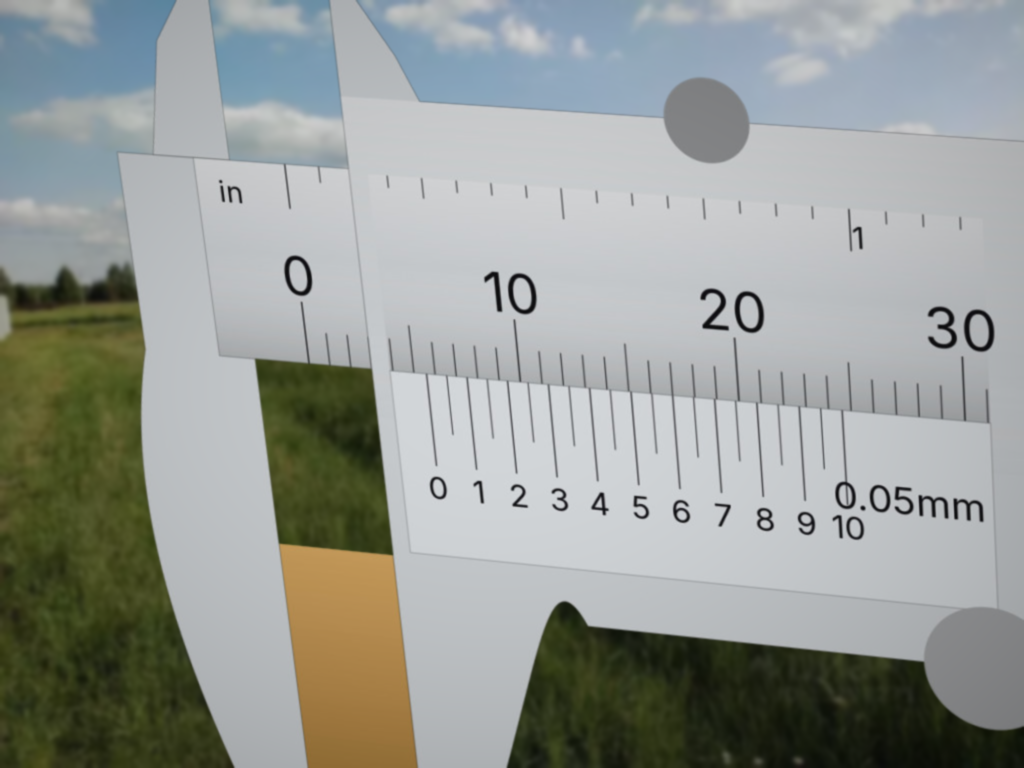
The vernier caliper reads 5.6 mm
